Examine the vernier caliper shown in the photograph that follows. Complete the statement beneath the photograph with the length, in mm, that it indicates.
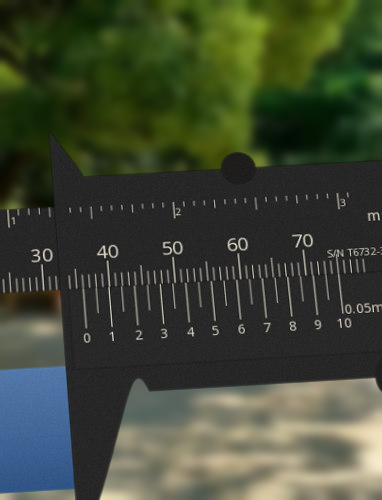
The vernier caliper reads 36.0 mm
